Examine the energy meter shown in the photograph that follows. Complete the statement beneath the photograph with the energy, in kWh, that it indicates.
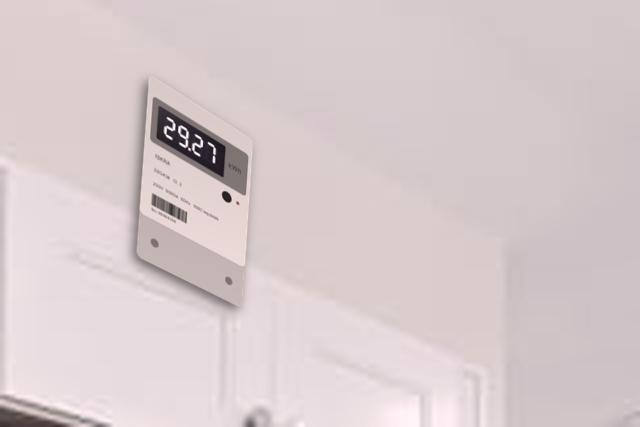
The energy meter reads 29.27 kWh
